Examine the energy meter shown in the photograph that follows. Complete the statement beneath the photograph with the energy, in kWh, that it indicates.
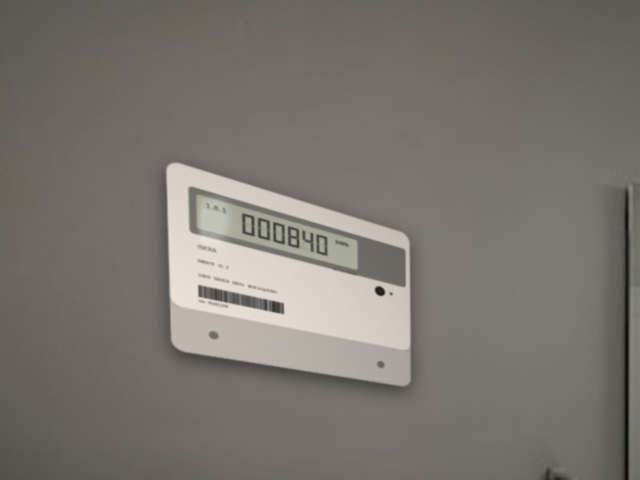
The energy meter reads 840 kWh
